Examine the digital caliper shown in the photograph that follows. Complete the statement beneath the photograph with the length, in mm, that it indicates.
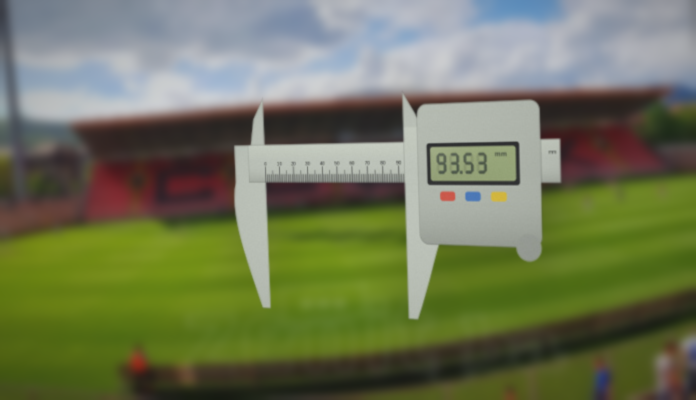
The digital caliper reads 93.53 mm
